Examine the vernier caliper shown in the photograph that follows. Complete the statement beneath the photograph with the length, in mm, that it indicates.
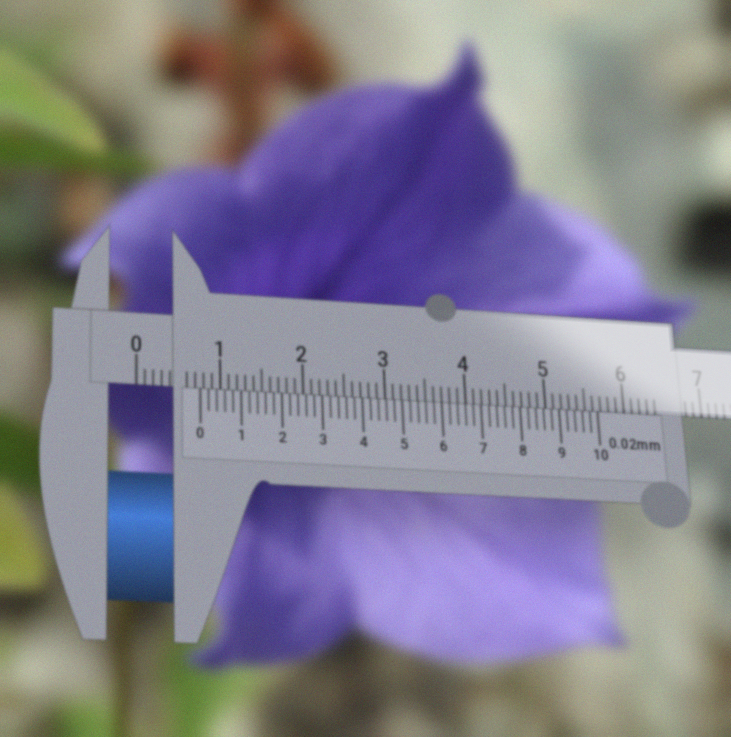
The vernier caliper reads 7.6 mm
